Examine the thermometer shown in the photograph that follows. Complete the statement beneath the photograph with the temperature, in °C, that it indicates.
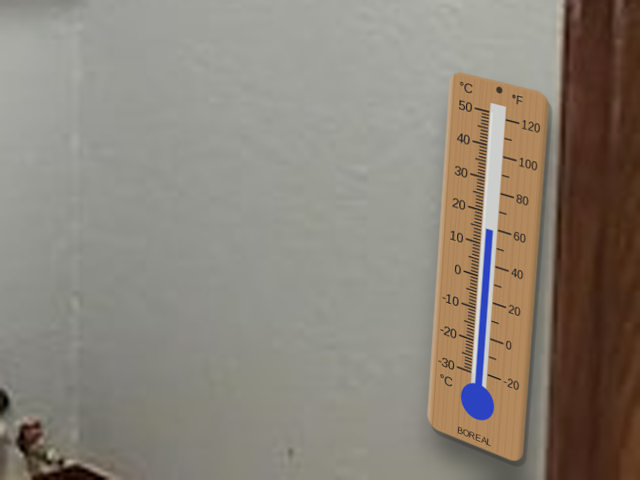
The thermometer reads 15 °C
